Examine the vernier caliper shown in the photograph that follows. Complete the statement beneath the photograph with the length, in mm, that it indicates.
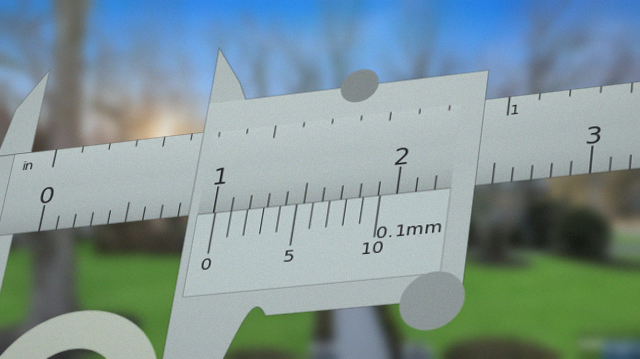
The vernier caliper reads 10.1 mm
